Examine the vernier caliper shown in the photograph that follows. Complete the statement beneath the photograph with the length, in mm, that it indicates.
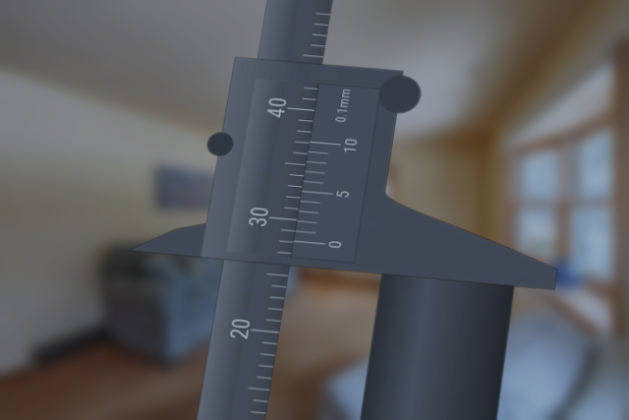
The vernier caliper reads 28.1 mm
